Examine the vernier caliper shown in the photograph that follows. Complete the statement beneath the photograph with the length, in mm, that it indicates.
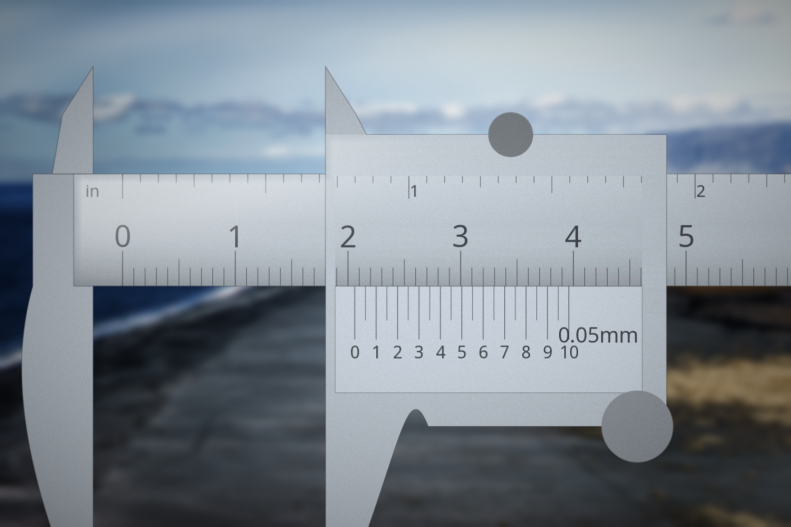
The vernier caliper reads 20.6 mm
